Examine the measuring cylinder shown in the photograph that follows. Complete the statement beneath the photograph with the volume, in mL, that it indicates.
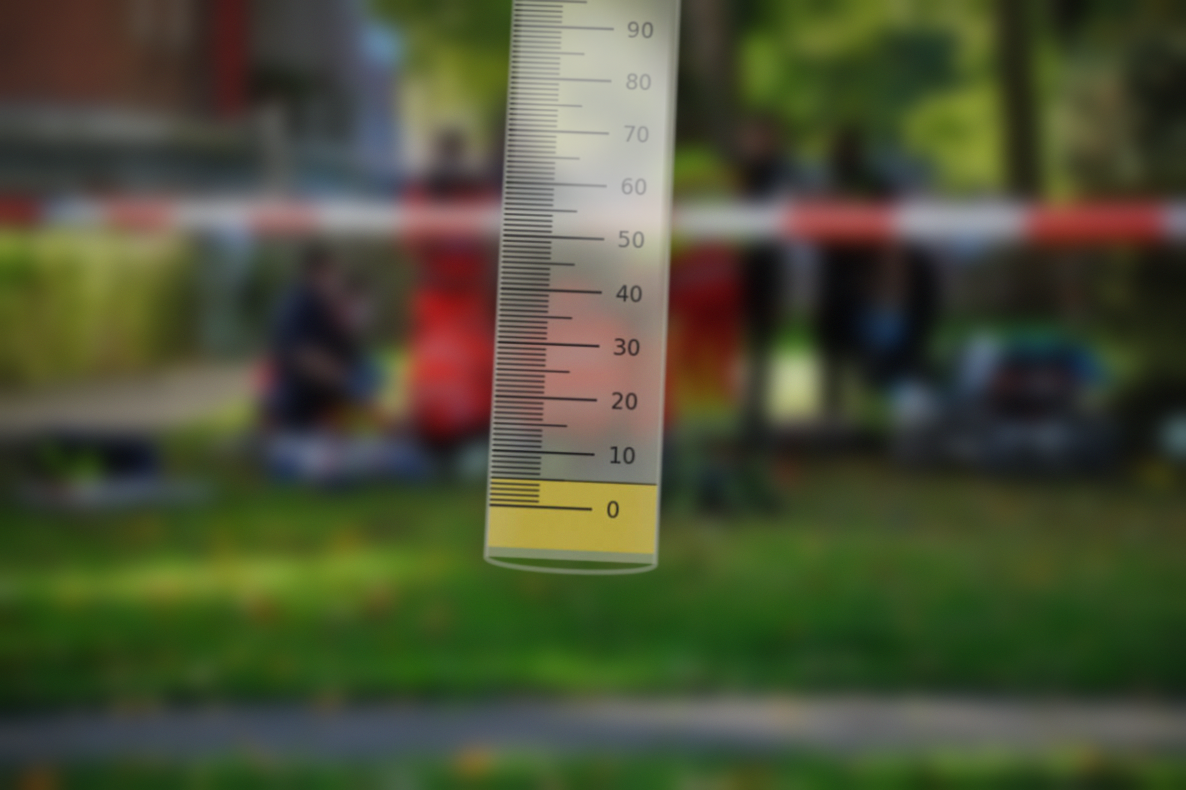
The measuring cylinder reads 5 mL
